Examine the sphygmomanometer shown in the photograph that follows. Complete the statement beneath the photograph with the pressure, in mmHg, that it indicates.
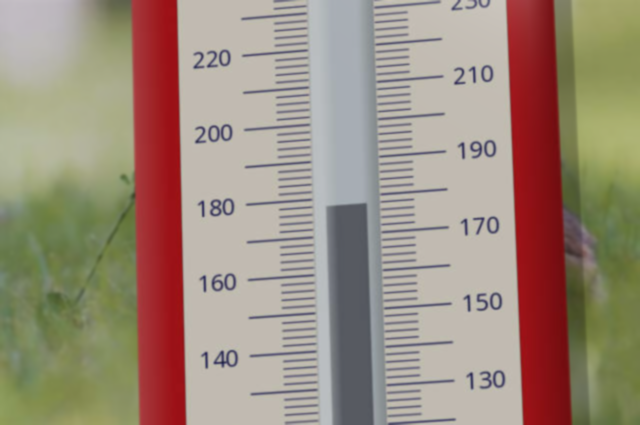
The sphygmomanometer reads 178 mmHg
